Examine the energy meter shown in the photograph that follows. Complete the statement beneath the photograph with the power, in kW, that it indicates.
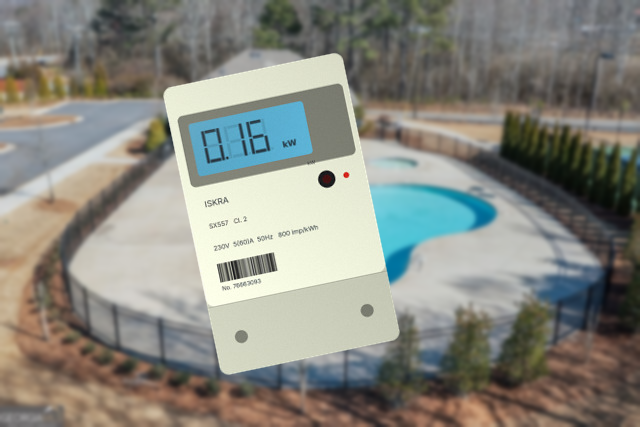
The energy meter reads 0.16 kW
